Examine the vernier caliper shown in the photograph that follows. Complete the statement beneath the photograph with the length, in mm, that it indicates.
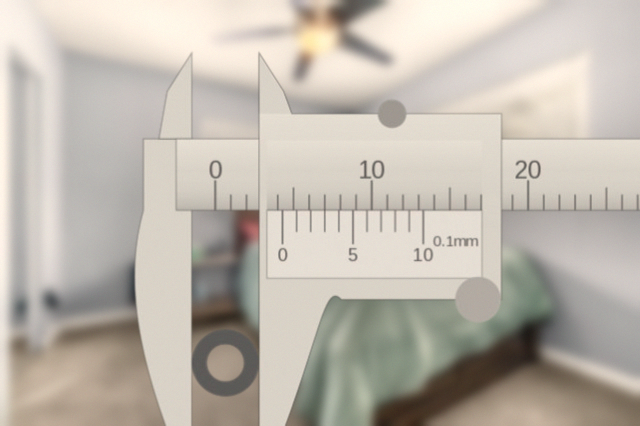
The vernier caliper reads 4.3 mm
